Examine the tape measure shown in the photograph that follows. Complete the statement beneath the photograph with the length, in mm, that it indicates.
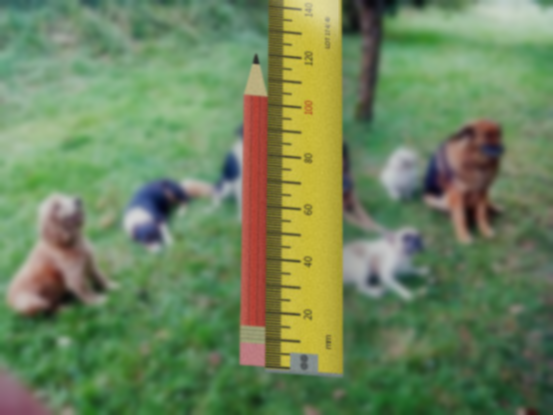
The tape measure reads 120 mm
